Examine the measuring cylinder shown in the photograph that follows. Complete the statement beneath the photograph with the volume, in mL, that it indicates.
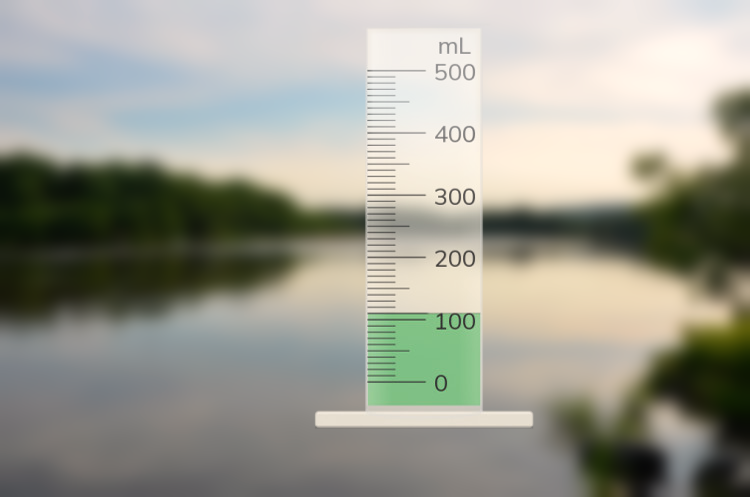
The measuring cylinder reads 110 mL
